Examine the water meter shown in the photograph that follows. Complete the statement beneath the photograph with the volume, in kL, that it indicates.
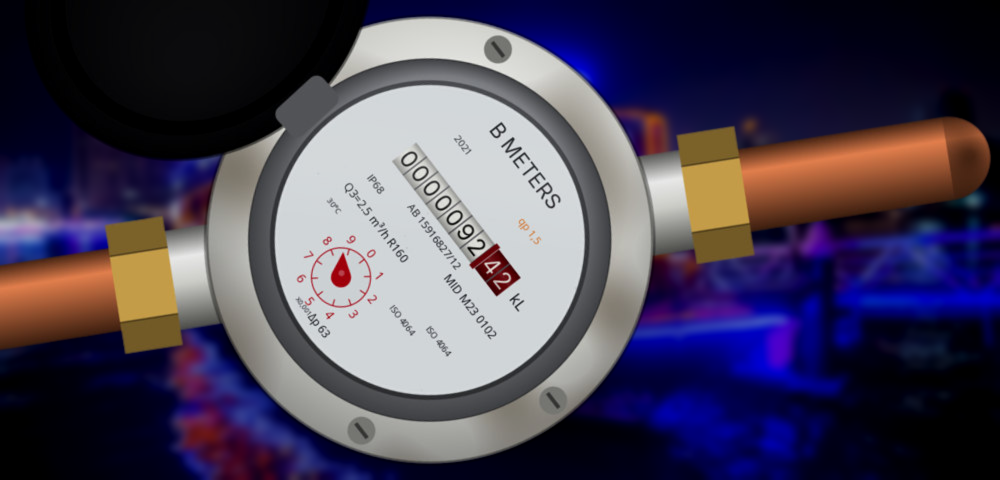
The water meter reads 92.428 kL
